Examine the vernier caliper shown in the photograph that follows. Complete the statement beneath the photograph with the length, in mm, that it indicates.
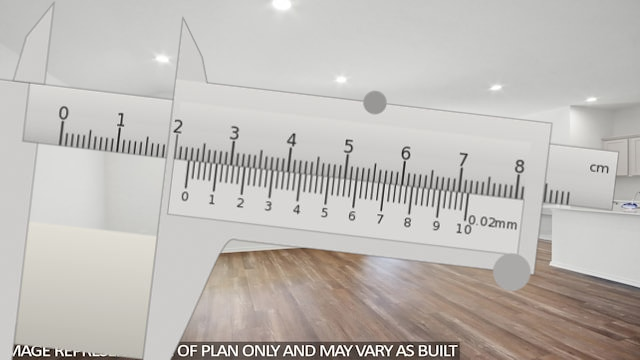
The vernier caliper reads 22.6 mm
